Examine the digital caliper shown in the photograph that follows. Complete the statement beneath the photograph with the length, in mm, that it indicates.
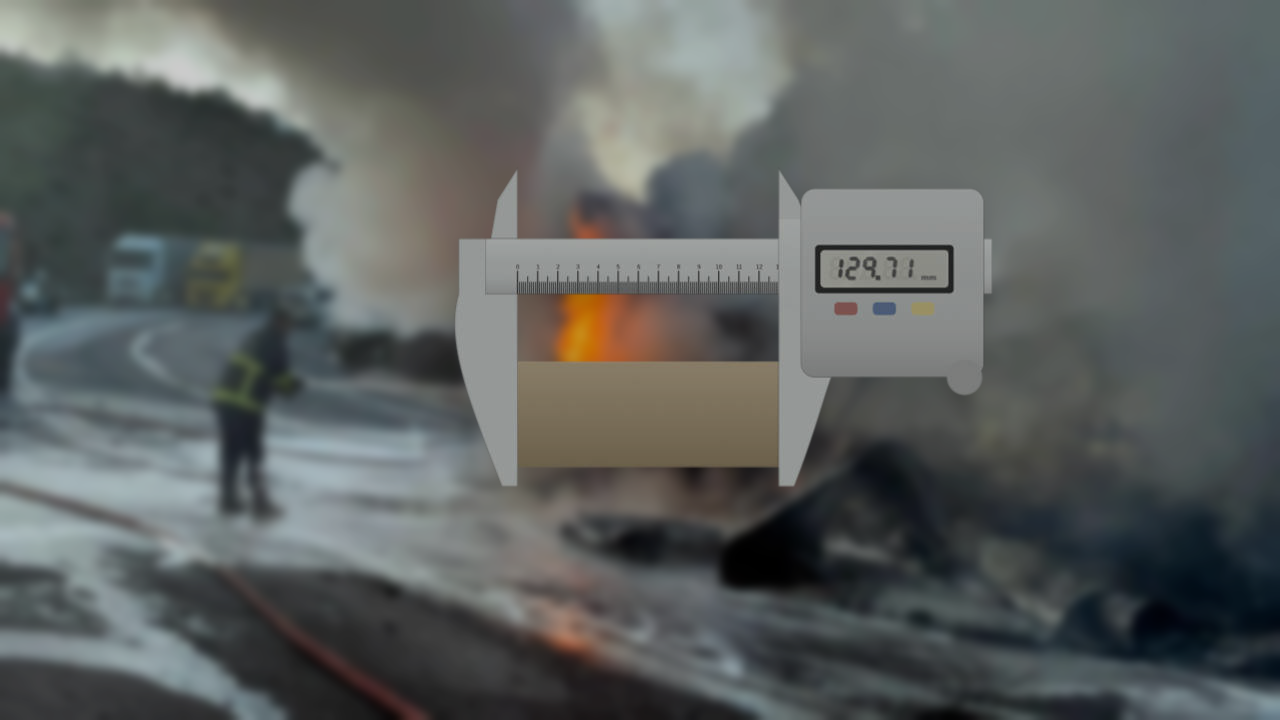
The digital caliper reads 129.71 mm
